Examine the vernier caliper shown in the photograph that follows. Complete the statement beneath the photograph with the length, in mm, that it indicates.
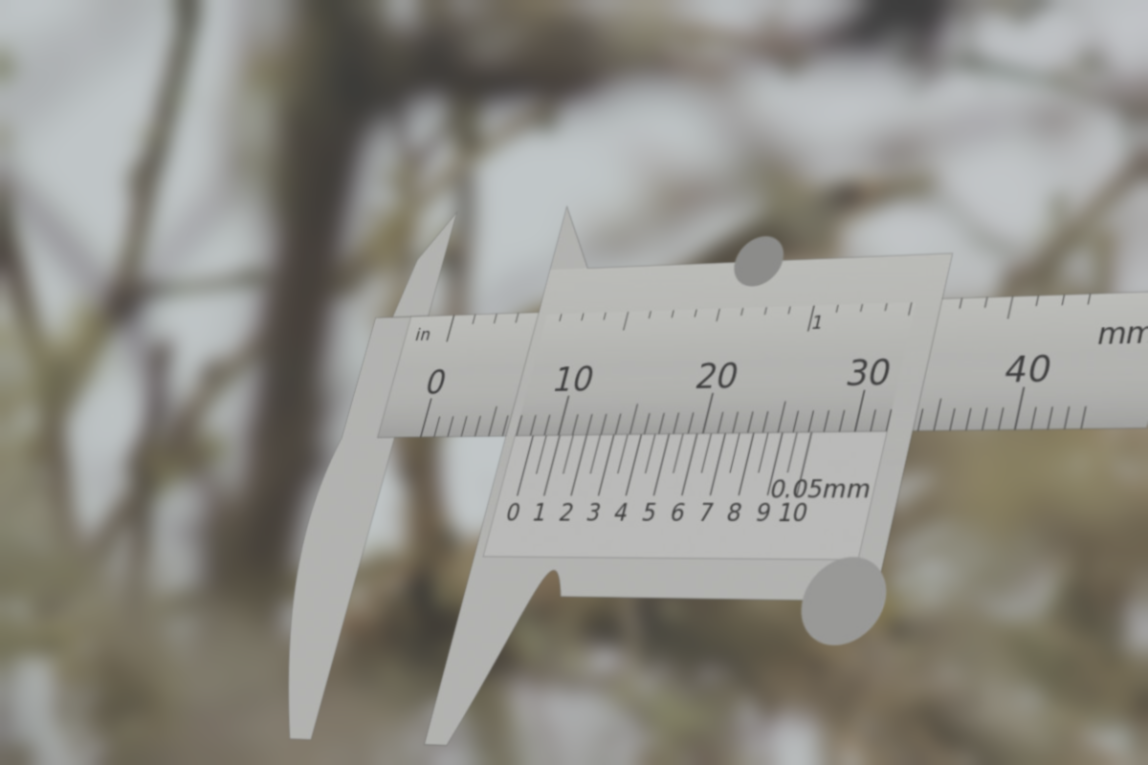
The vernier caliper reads 8.2 mm
